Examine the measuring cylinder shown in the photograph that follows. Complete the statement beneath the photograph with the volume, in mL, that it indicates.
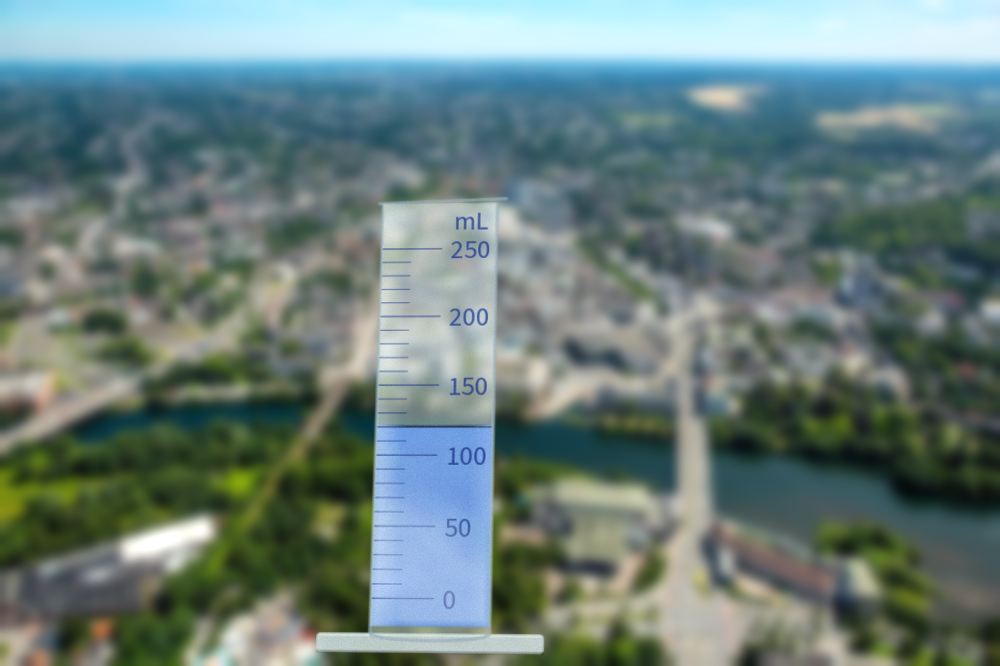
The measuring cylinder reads 120 mL
